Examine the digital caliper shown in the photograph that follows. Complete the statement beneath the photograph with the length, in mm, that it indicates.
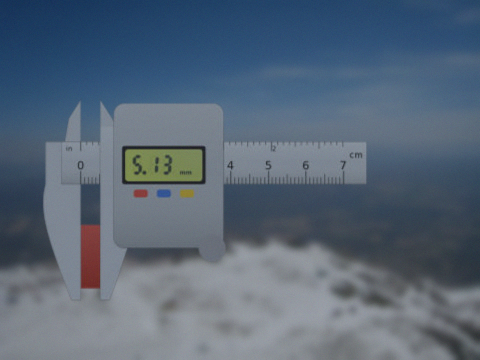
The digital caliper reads 5.13 mm
